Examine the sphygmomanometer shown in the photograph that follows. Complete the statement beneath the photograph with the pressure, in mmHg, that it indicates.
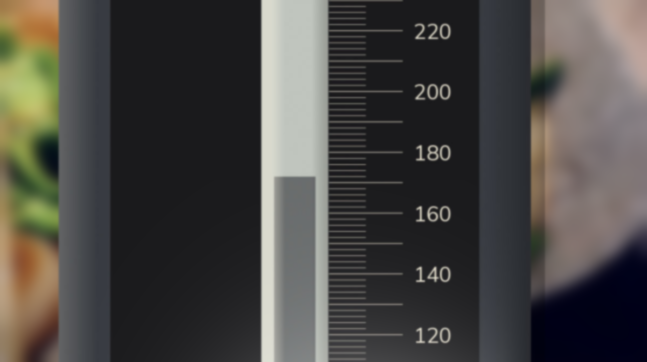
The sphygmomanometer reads 172 mmHg
